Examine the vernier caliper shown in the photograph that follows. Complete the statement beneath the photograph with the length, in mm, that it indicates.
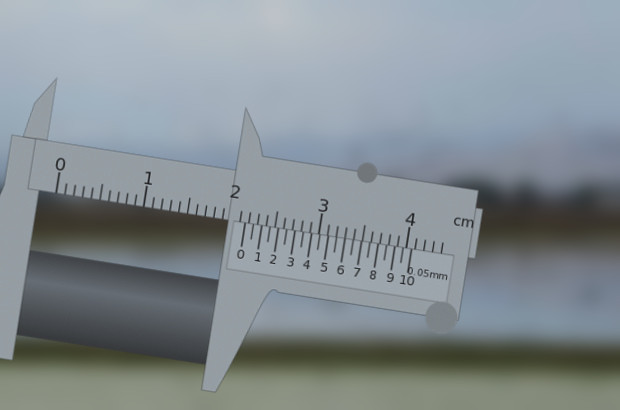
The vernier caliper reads 21.6 mm
